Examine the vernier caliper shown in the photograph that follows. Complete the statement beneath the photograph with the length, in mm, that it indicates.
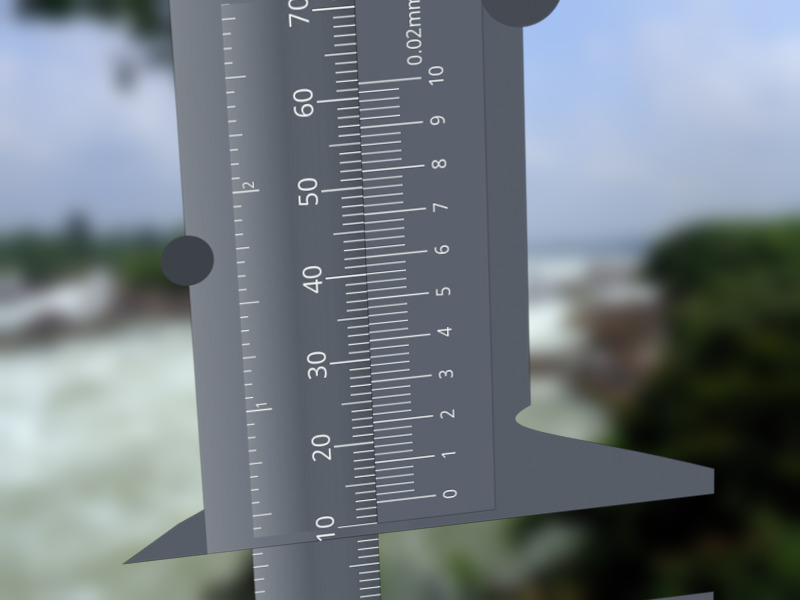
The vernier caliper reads 12.6 mm
